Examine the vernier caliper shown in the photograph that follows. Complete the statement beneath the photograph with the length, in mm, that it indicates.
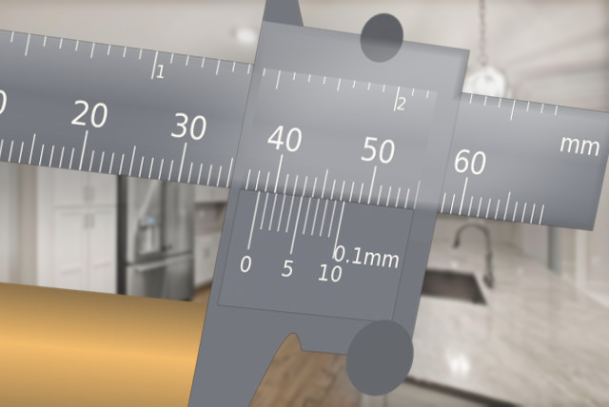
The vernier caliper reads 38.4 mm
